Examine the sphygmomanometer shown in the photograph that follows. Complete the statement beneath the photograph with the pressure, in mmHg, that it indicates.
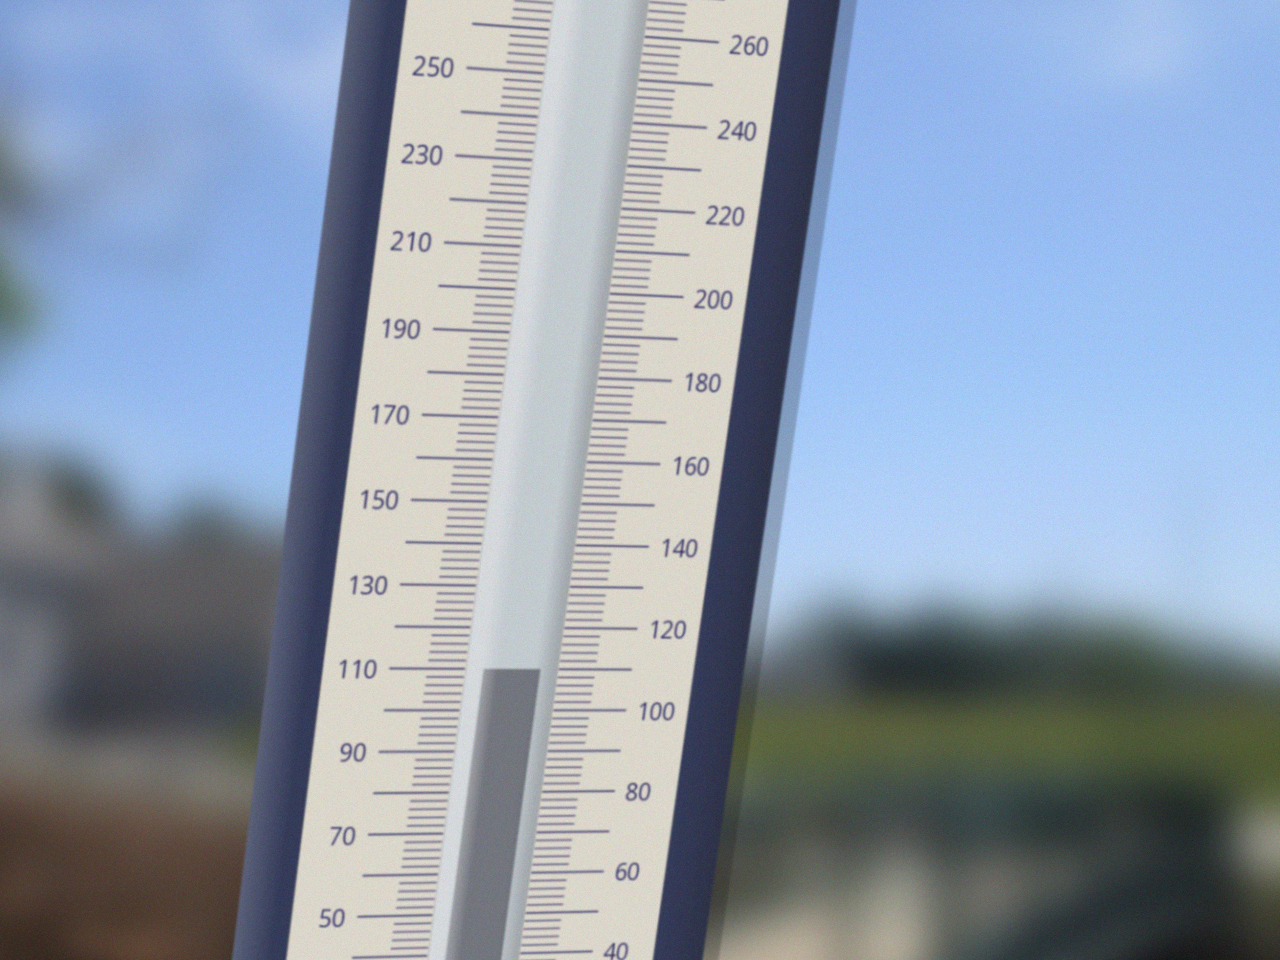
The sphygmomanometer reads 110 mmHg
